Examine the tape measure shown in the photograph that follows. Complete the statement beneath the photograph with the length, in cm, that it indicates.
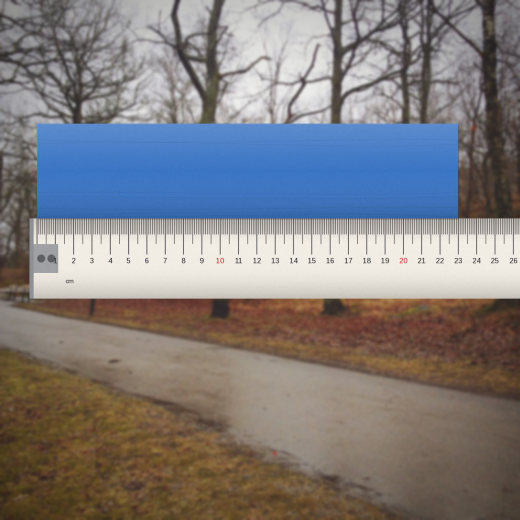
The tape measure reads 23 cm
